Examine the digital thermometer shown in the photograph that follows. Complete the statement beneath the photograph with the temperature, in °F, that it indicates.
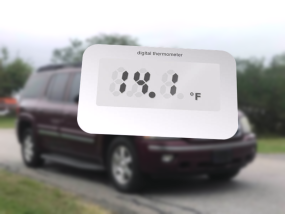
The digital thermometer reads 14.1 °F
